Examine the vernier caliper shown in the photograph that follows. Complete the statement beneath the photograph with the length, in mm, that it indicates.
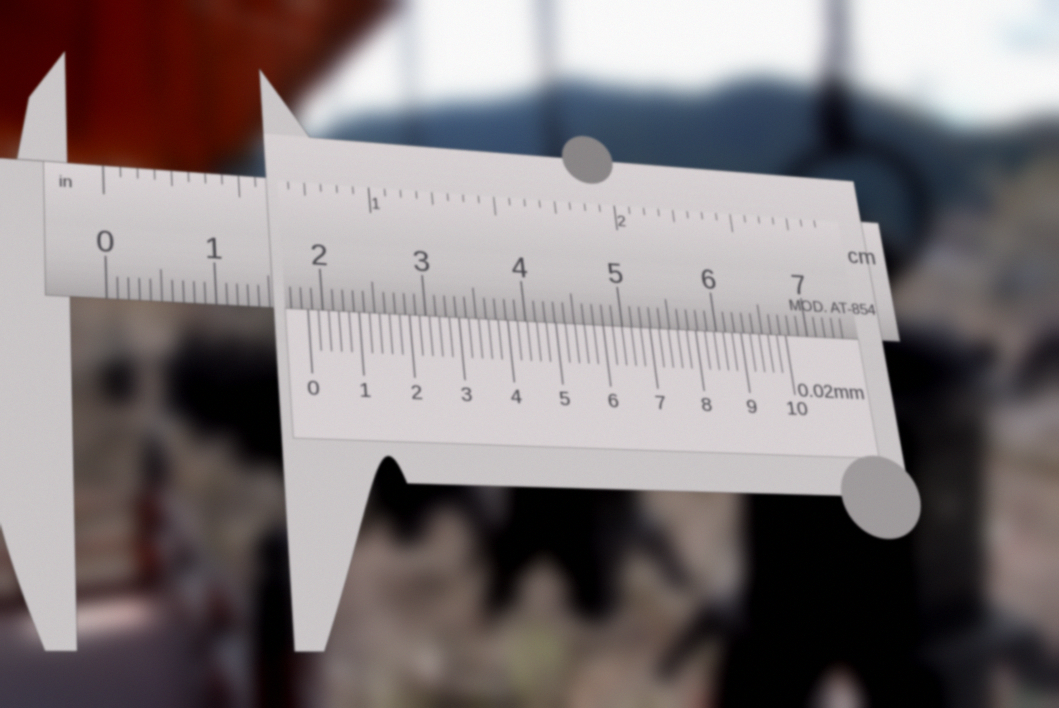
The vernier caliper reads 18.6 mm
